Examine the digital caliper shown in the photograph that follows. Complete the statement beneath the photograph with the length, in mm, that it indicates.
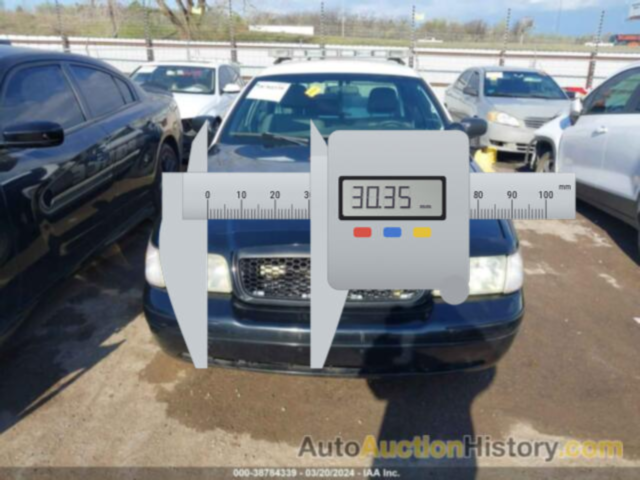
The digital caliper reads 30.35 mm
